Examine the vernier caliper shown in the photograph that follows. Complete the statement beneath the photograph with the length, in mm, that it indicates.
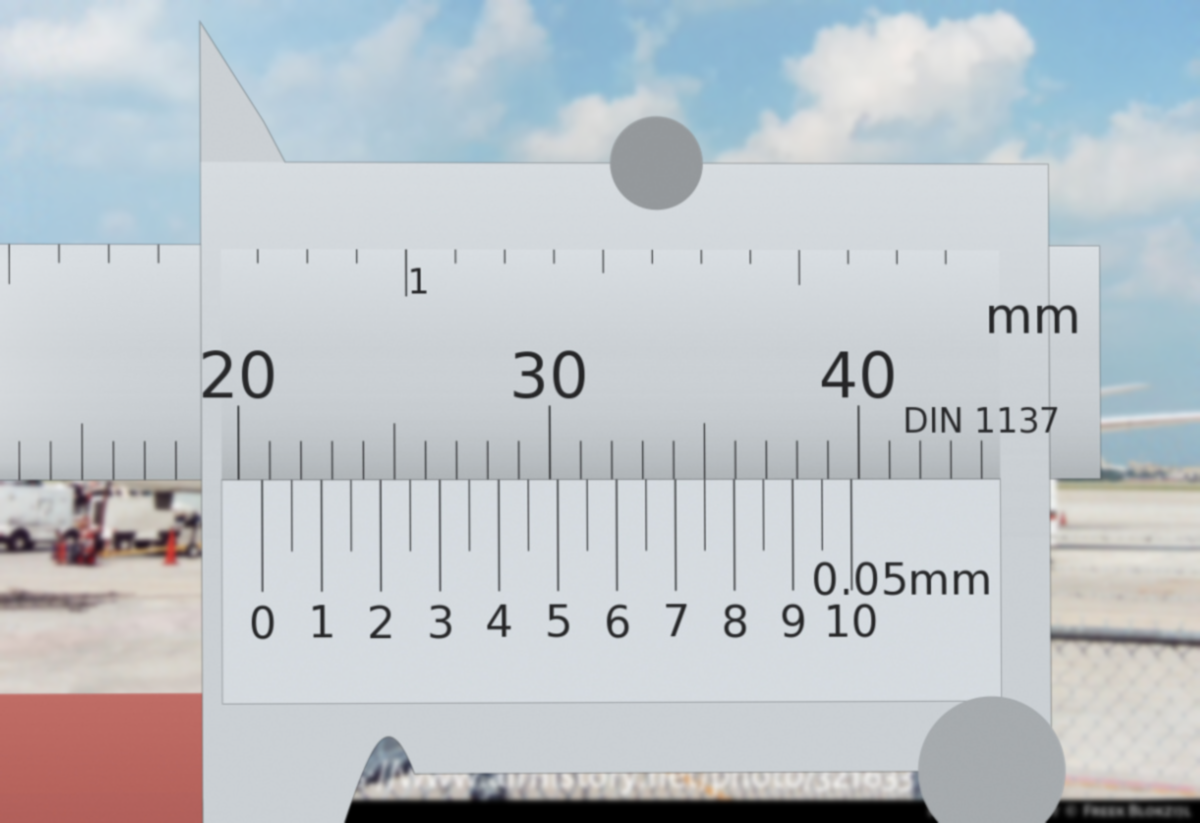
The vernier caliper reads 20.75 mm
